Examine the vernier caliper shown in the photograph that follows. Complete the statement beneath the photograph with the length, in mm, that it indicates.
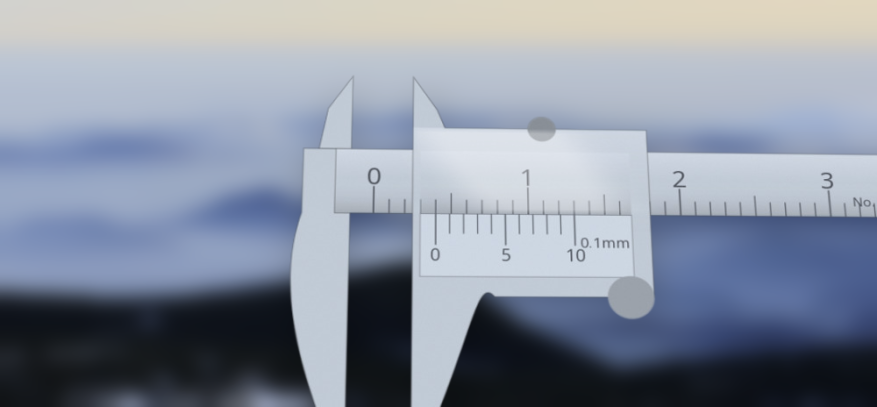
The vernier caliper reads 4.0 mm
